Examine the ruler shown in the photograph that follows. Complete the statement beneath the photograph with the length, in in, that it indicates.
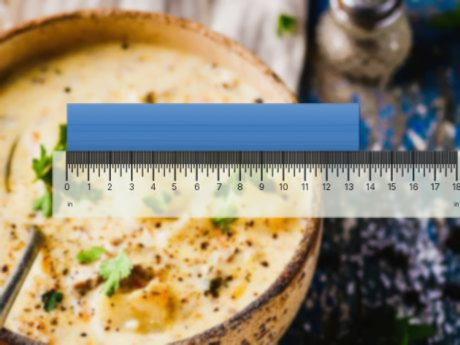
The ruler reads 13.5 in
